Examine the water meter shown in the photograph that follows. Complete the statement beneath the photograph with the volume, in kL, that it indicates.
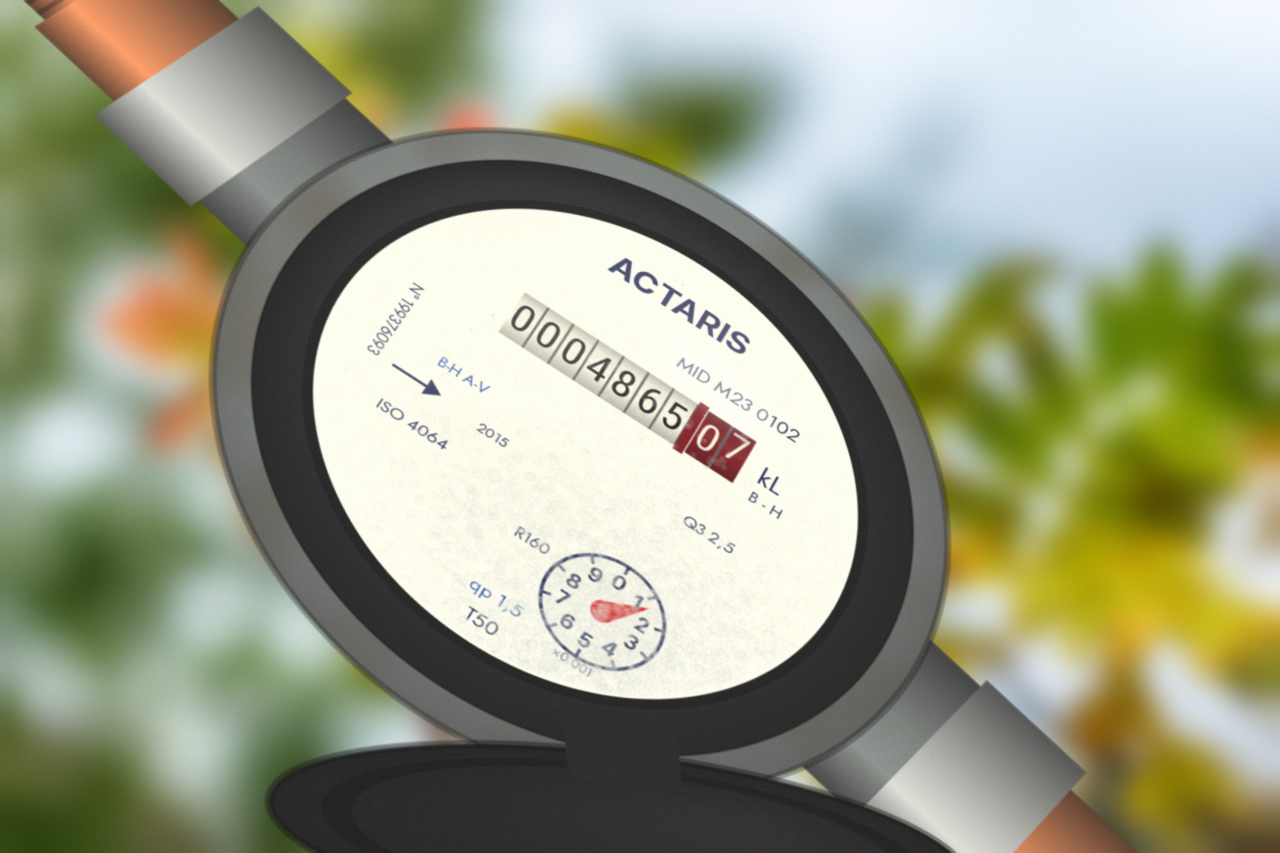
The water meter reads 4865.071 kL
